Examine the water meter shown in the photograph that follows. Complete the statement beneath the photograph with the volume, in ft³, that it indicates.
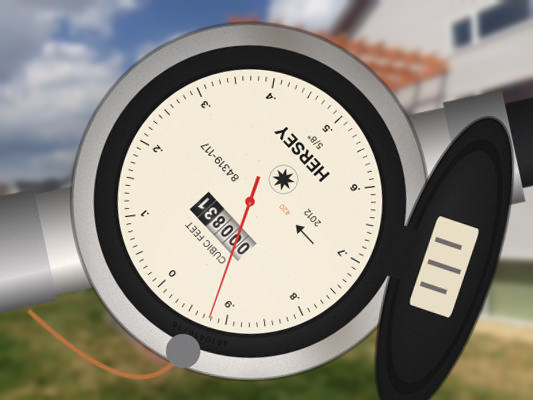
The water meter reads 830.92 ft³
